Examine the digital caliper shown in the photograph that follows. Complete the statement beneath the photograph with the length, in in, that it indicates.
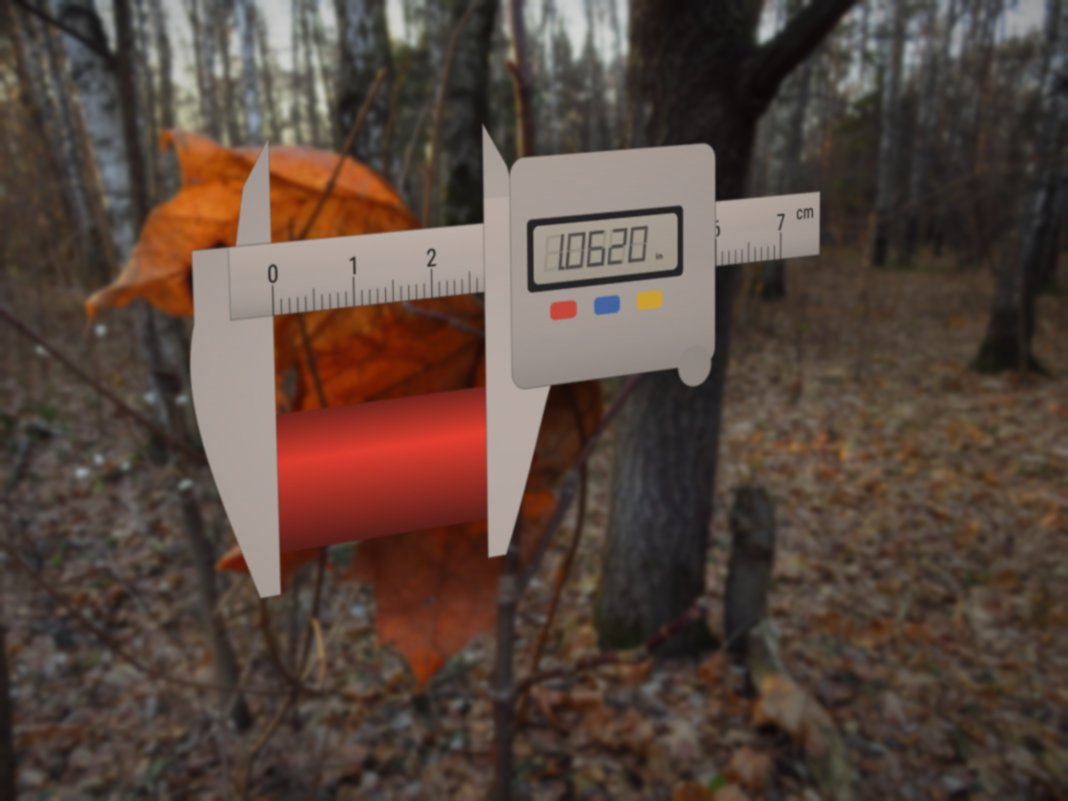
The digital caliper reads 1.0620 in
